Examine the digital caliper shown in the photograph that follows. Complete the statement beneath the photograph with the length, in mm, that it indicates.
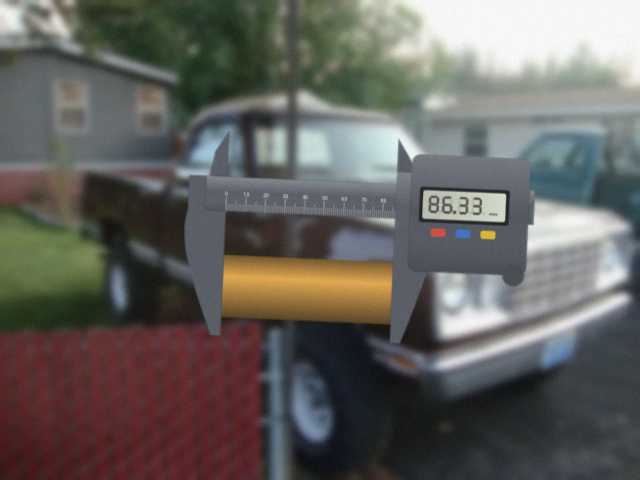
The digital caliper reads 86.33 mm
